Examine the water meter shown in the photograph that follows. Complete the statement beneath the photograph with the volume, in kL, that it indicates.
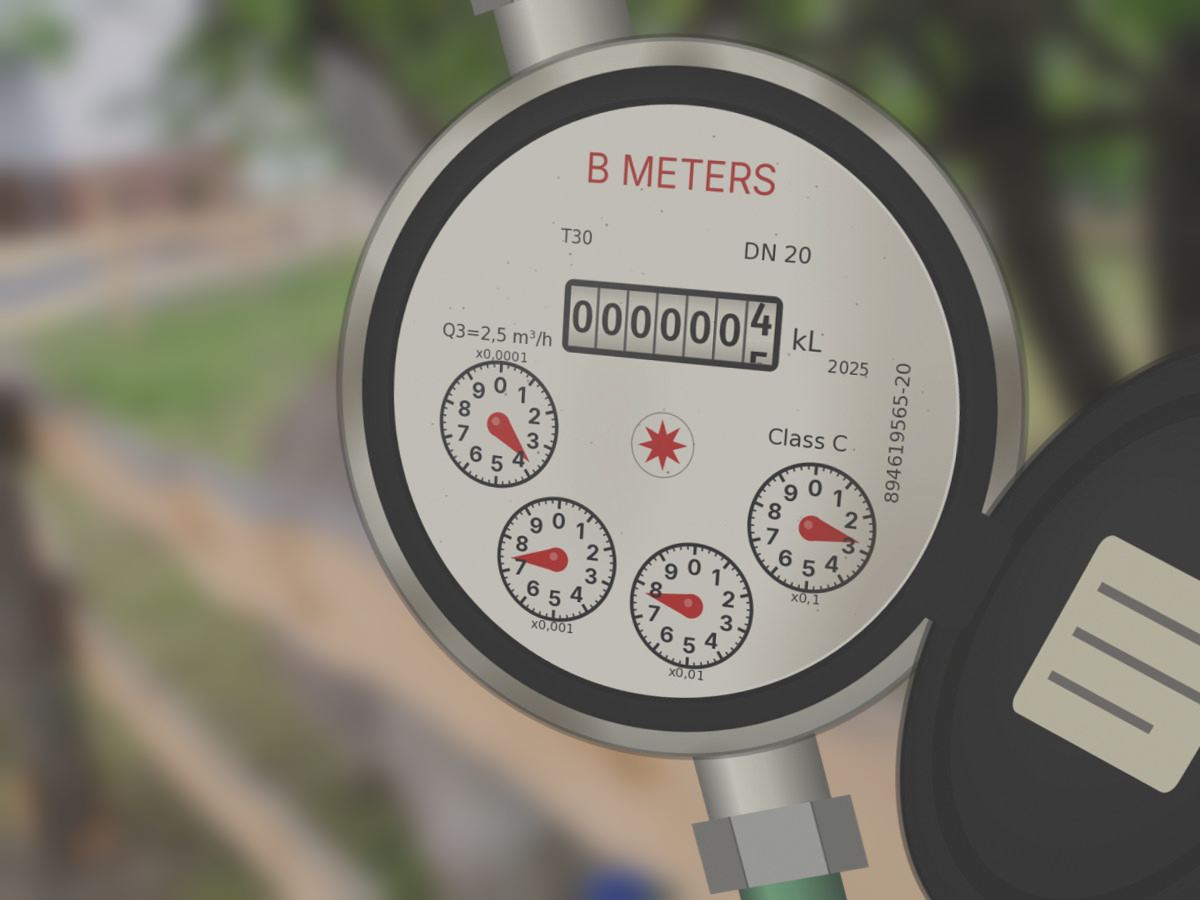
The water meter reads 4.2773 kL
